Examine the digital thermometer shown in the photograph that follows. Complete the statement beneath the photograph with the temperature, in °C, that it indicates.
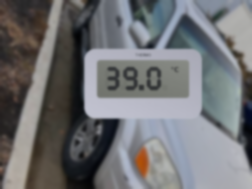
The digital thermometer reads 39.0 °C
